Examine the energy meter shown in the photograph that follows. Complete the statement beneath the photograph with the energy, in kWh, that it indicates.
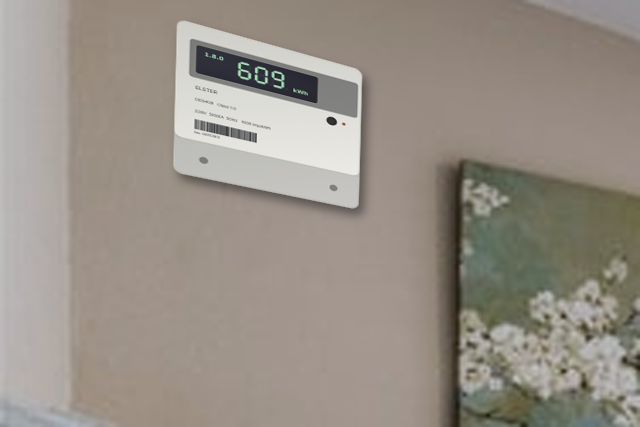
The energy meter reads 609 kWh
